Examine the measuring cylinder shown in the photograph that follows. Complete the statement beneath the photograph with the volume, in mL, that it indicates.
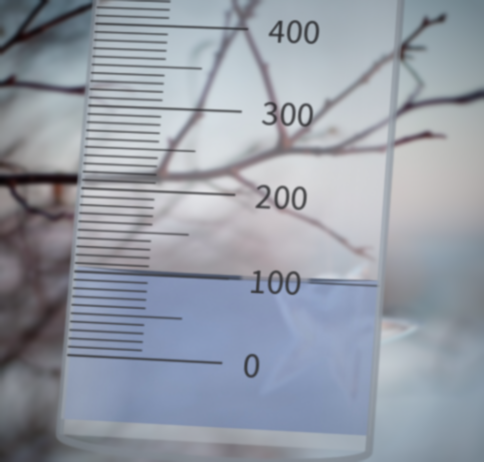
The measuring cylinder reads 100 mL
